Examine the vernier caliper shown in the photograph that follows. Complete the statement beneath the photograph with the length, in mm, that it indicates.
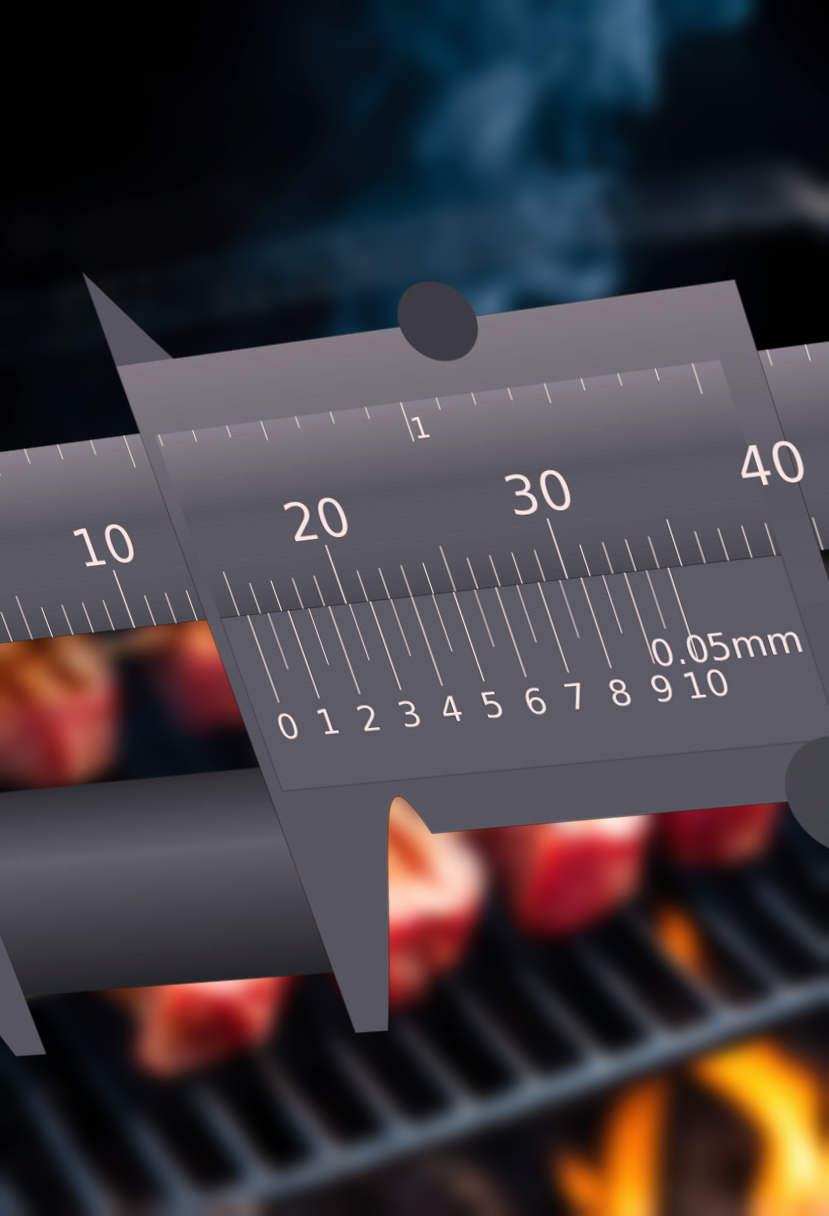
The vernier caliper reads 15.4 mm
